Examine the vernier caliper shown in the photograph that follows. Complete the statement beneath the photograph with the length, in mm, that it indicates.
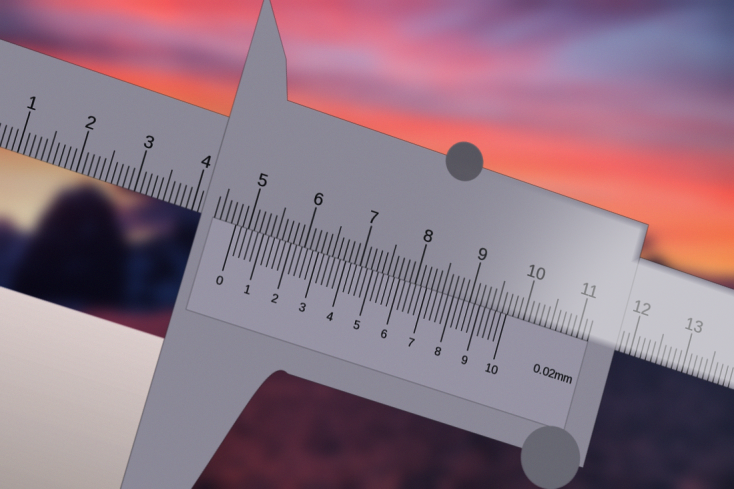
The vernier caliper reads 47.8 mm
